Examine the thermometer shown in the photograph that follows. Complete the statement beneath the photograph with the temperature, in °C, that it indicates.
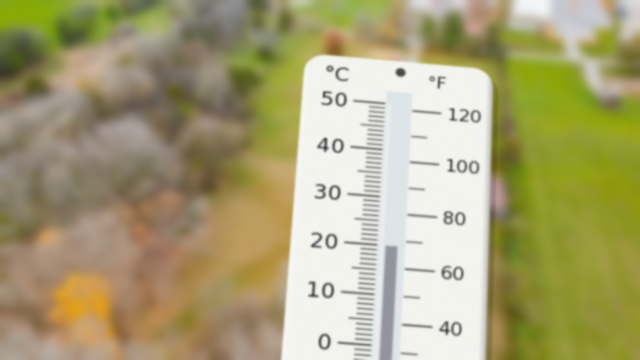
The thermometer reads 20 °C
